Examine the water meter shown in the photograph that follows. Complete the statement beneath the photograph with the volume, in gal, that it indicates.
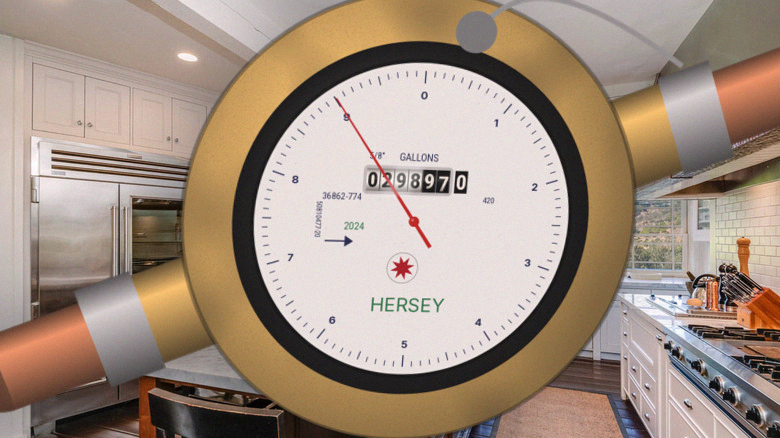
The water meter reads 298969.0 gal
